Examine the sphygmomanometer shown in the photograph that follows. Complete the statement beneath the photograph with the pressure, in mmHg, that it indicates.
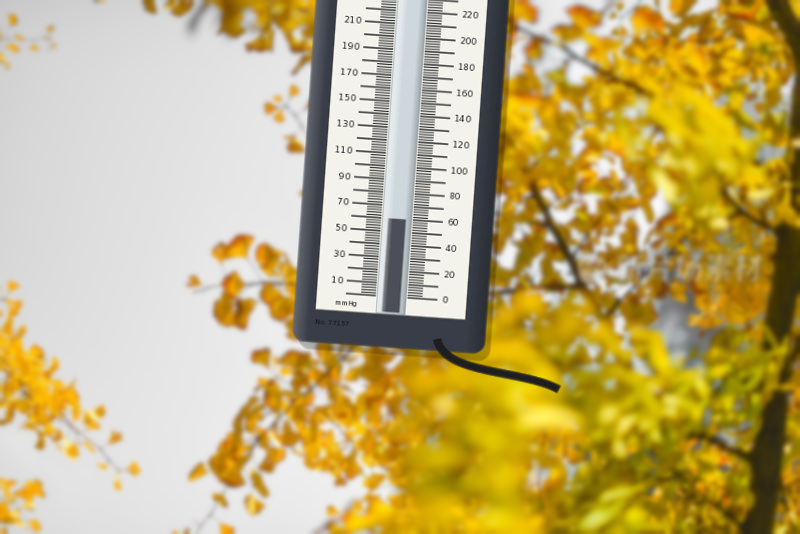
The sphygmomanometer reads 60 mmHg
